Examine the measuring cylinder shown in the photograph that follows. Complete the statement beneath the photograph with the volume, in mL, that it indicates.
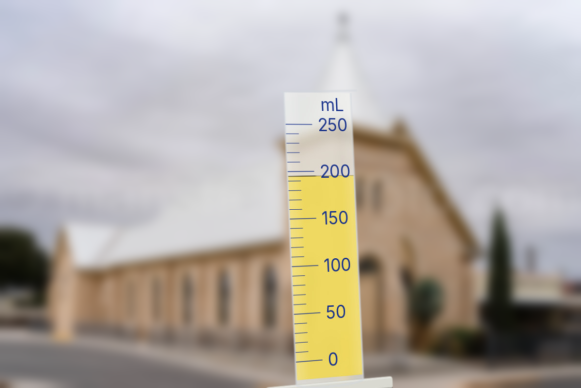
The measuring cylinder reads 195 mL
